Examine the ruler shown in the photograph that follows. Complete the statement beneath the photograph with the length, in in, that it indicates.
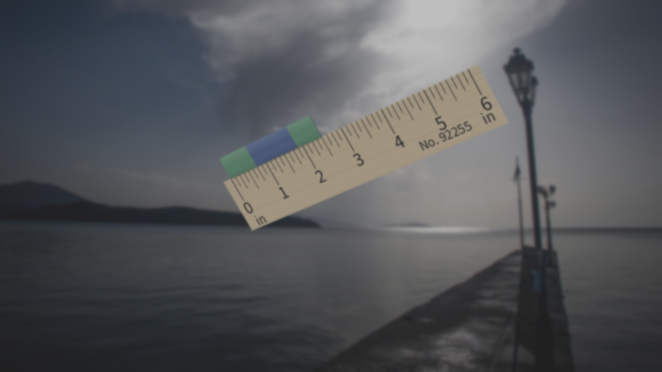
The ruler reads 2.5 in
